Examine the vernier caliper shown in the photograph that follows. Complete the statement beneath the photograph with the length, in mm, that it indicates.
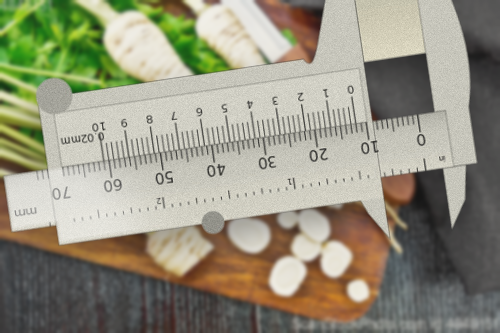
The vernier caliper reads 12.0 mm
